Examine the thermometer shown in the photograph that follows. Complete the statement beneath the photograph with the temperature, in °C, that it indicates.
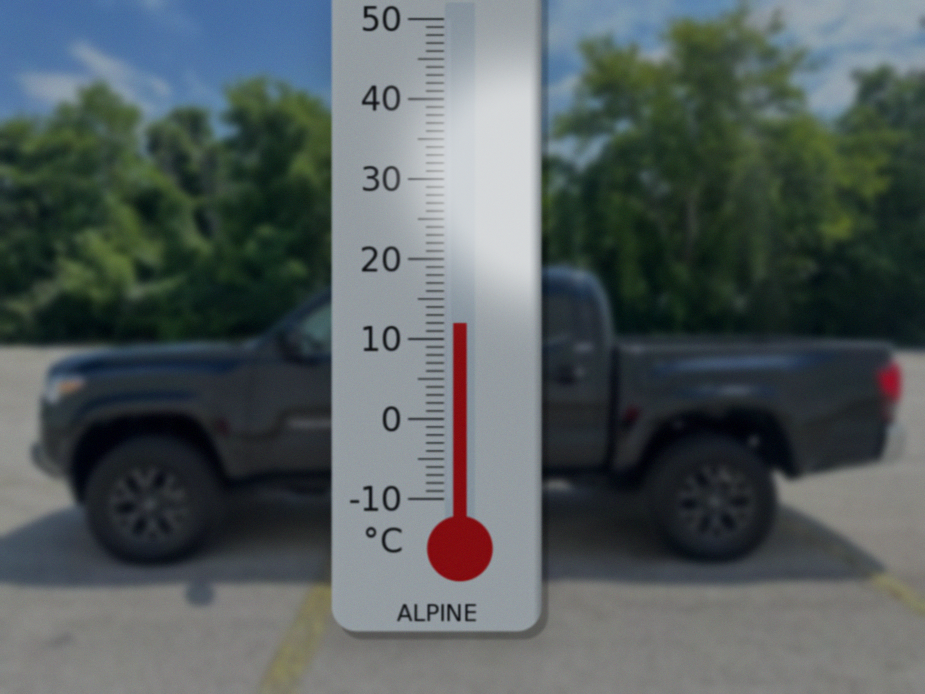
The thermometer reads 12 °C
